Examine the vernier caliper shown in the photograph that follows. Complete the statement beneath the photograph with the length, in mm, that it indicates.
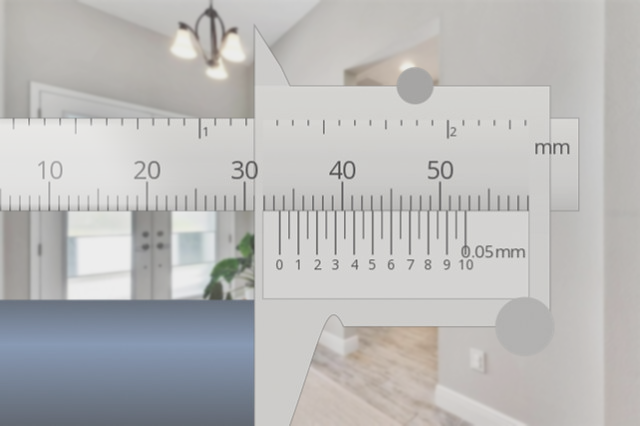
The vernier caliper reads 33.6 mm
